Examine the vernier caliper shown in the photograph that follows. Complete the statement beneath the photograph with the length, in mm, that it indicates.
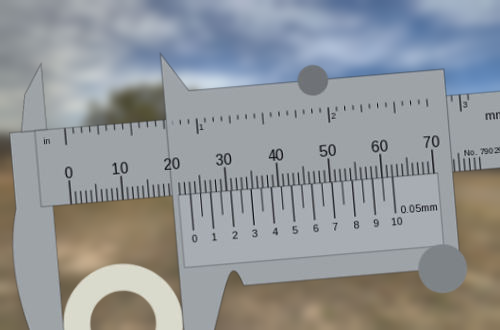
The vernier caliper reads 23.0 mm
